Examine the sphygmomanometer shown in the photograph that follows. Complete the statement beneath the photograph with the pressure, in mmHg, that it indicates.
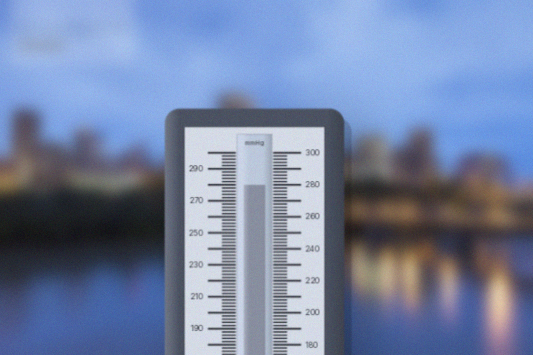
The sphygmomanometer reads 280 mmHg
